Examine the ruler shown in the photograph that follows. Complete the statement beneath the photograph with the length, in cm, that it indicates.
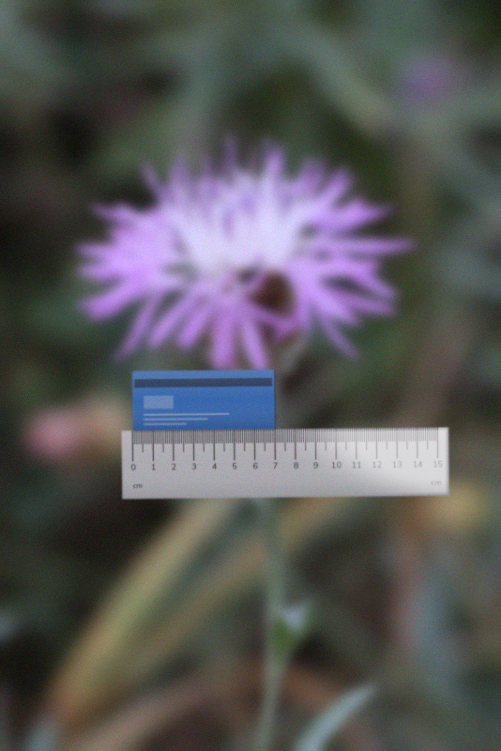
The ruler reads 7 cm
